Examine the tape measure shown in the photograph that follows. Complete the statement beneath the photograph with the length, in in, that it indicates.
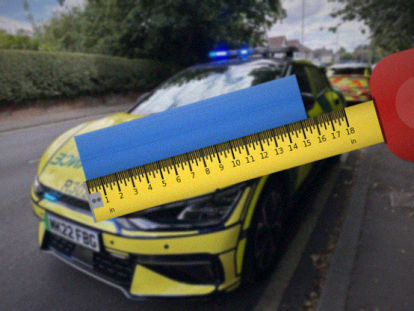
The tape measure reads 15.5 in
